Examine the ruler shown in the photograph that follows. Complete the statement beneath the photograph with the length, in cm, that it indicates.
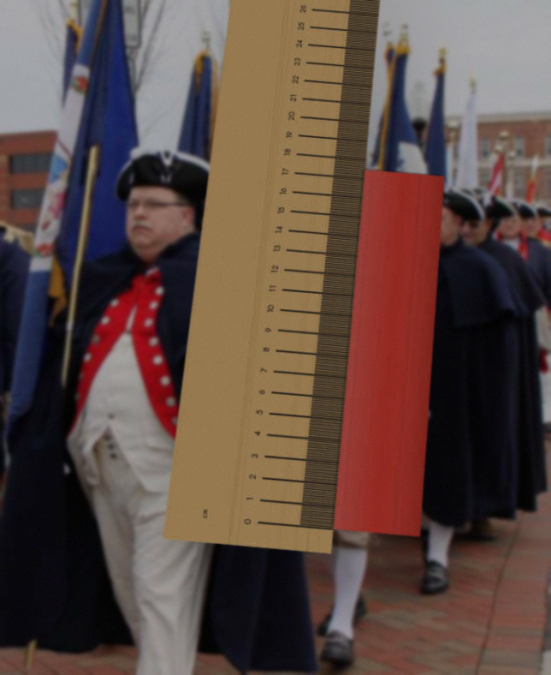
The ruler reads 17.5 cm
